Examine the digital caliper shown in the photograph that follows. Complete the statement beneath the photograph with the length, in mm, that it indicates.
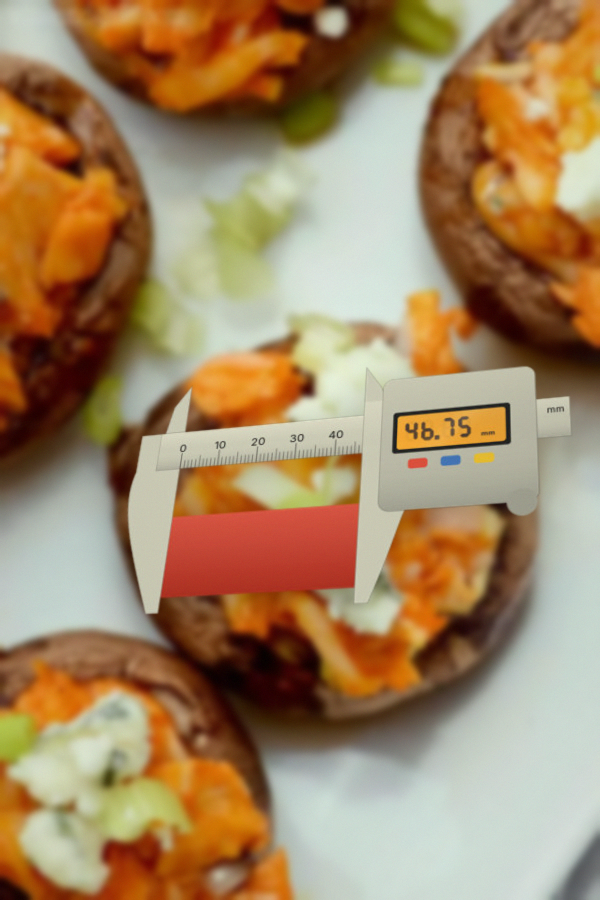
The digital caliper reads 46.75 mm
